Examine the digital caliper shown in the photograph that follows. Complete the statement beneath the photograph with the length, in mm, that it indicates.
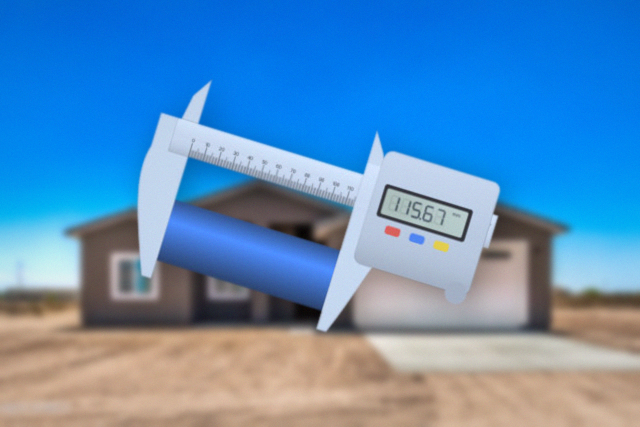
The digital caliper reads 115.67 mm
